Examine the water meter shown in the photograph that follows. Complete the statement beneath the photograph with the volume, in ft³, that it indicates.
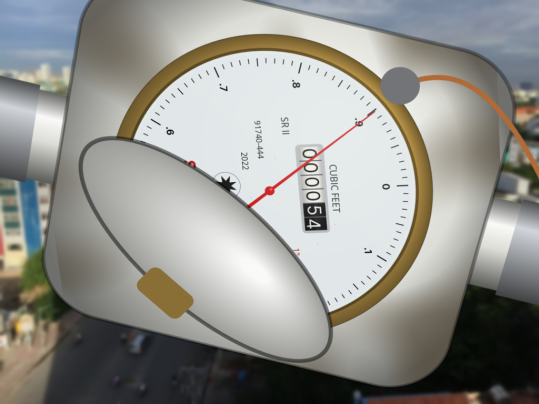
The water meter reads 53.90 ft³
